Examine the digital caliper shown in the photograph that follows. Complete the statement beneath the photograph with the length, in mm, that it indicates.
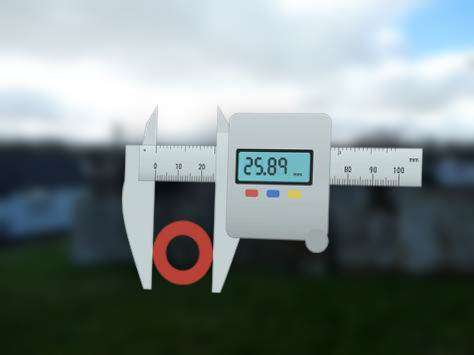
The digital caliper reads 25.89 mm
